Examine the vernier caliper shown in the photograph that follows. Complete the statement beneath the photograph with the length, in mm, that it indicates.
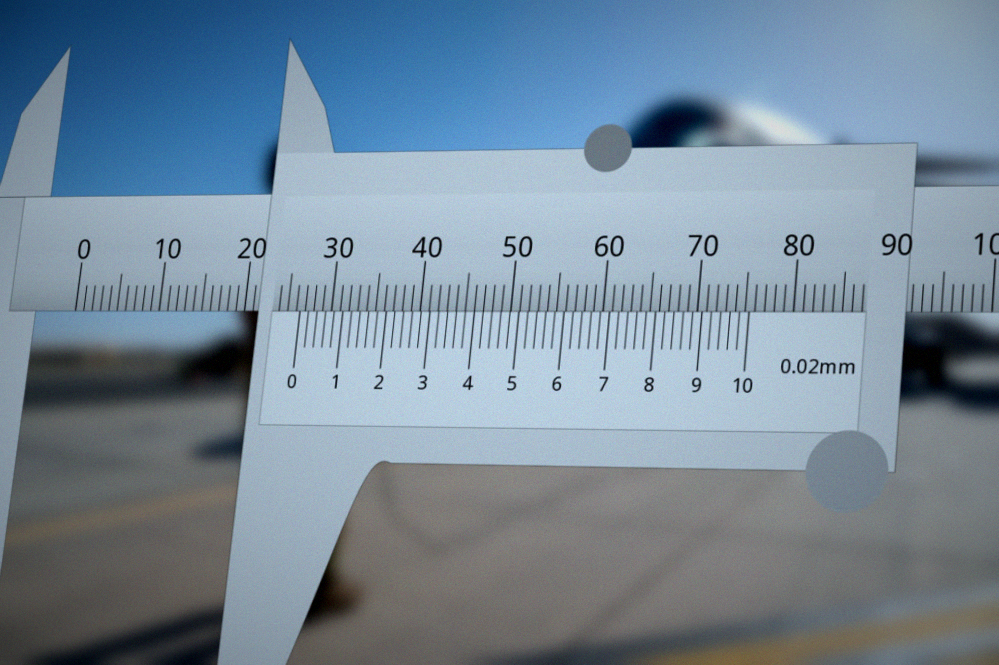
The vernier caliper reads 26.4 mm
